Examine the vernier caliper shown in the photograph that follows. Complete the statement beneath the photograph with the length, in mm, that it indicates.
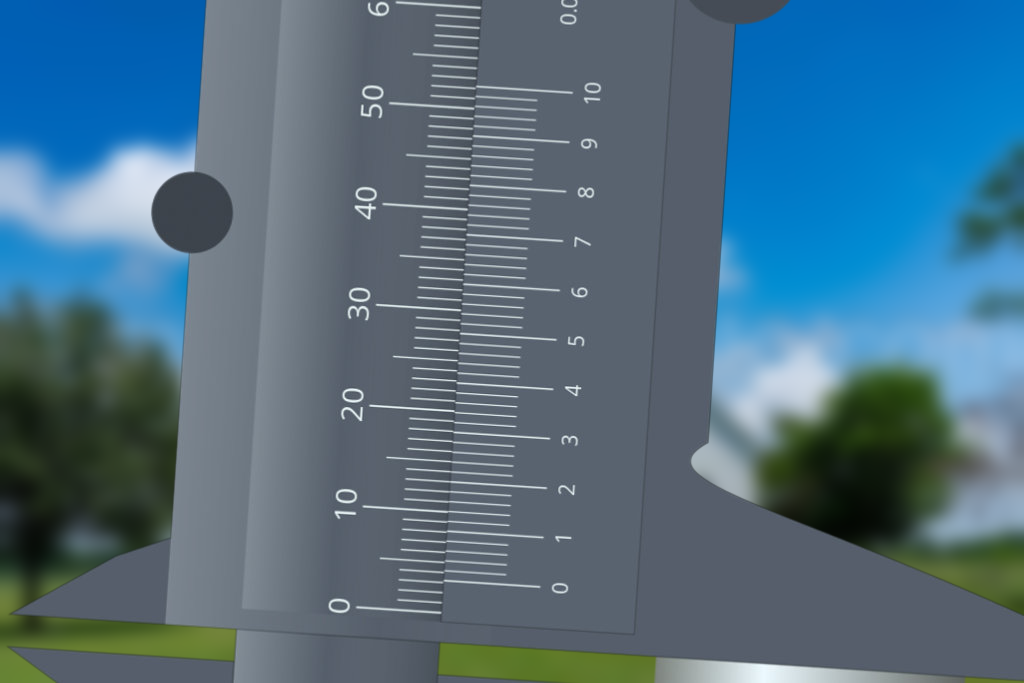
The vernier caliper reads 3.2 mm
